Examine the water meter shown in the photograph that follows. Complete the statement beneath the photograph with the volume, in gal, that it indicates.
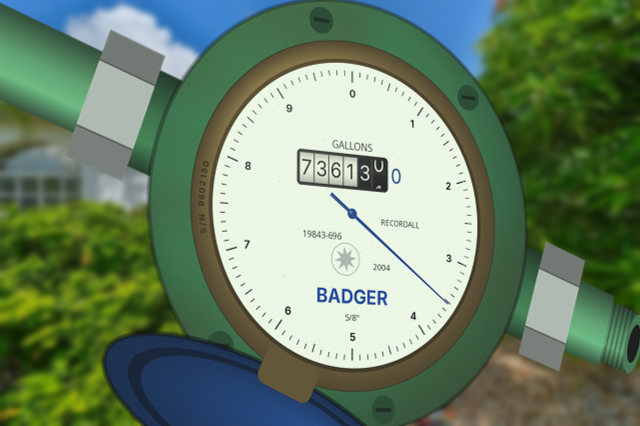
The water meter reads 7361303.5 gal
